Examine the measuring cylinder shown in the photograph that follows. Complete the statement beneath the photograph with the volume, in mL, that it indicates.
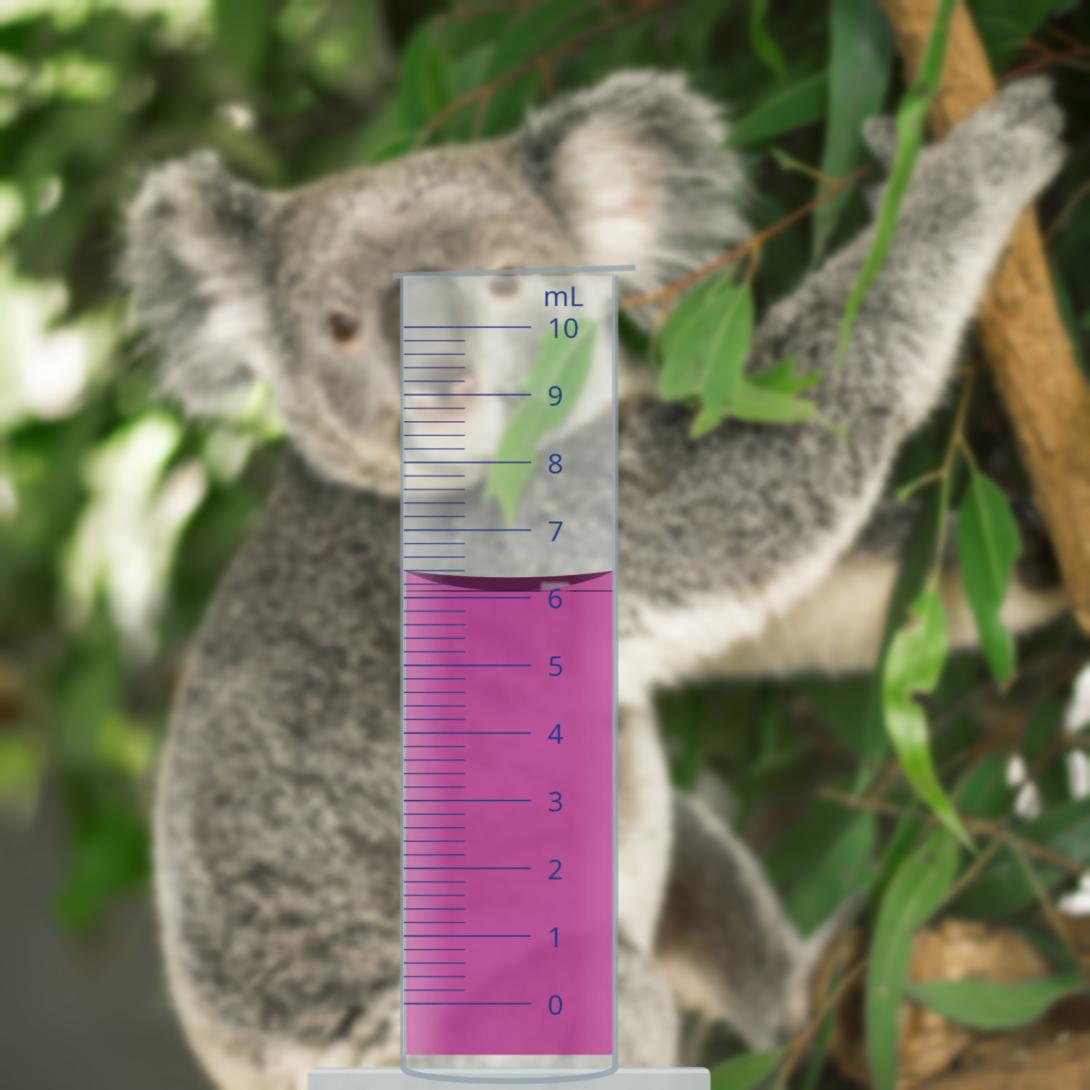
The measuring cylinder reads 6.1 mL
